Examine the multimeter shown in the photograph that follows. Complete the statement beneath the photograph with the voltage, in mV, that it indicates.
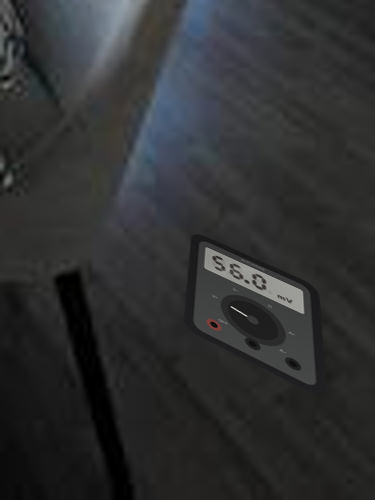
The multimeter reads 56.0 mV
